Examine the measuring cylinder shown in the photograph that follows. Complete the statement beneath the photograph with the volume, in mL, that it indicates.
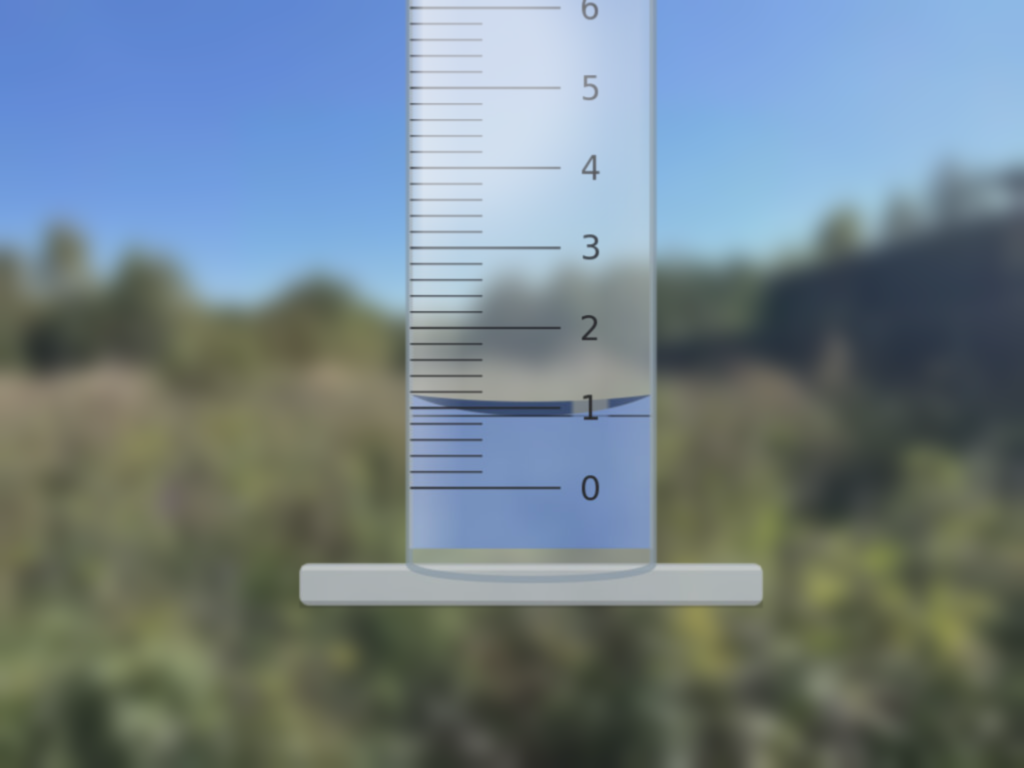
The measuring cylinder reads 0.9 mL
